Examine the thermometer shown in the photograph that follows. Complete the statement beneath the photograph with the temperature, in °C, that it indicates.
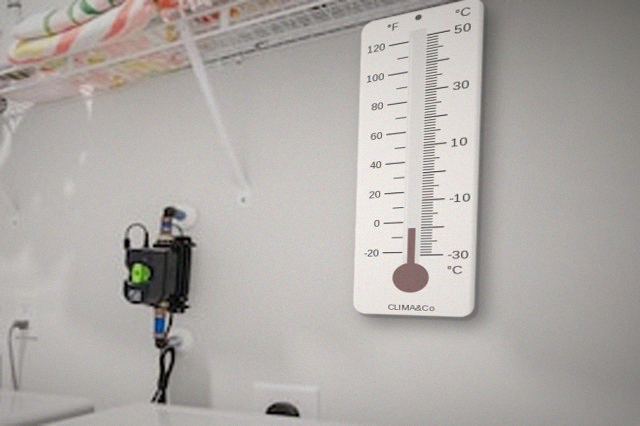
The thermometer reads -20 °C
